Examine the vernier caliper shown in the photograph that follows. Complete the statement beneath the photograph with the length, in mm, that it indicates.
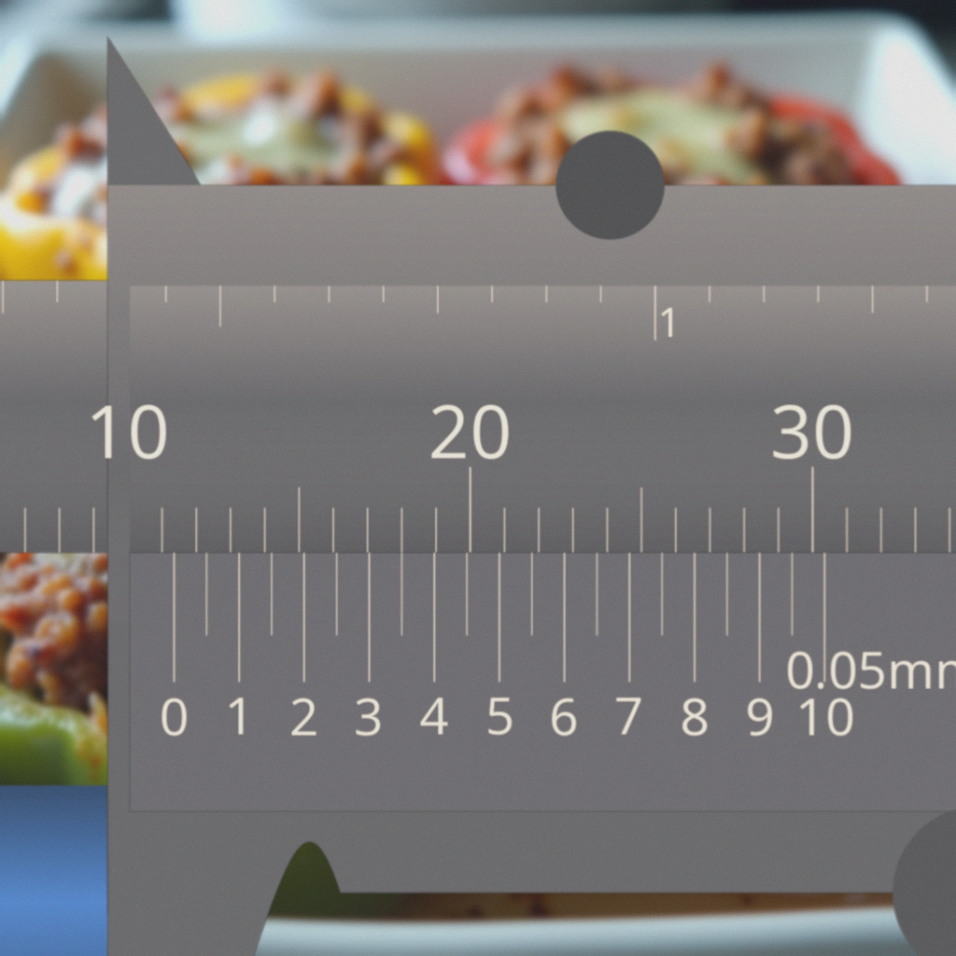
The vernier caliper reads 11.35 mm
